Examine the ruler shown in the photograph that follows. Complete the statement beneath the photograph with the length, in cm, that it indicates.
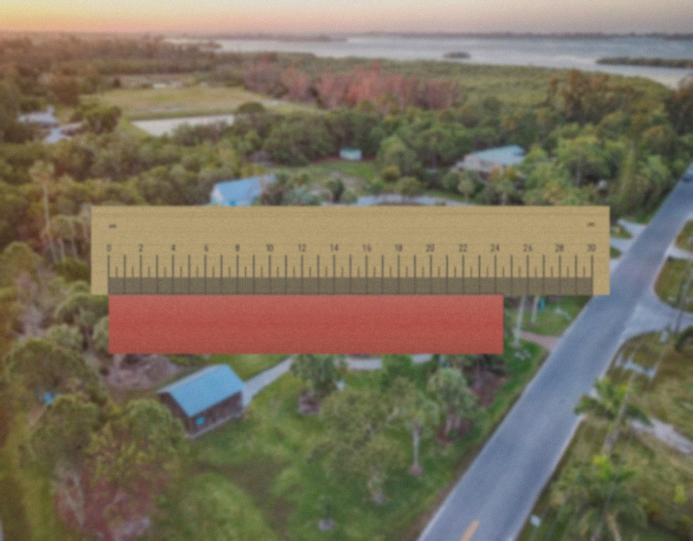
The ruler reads 24.5 cm
